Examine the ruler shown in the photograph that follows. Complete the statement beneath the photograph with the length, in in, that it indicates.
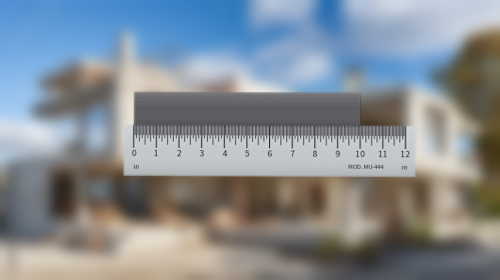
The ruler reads 10 in
